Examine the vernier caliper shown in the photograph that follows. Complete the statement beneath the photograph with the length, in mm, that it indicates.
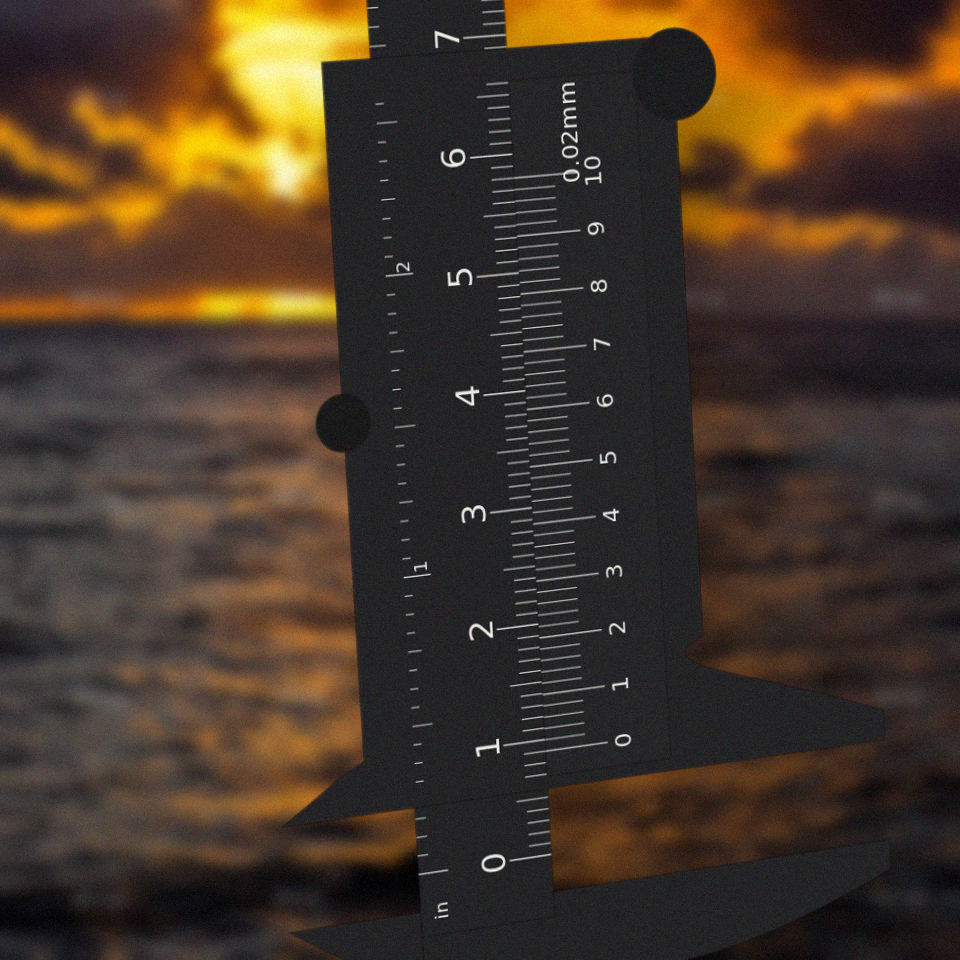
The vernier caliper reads 9.0 mm
